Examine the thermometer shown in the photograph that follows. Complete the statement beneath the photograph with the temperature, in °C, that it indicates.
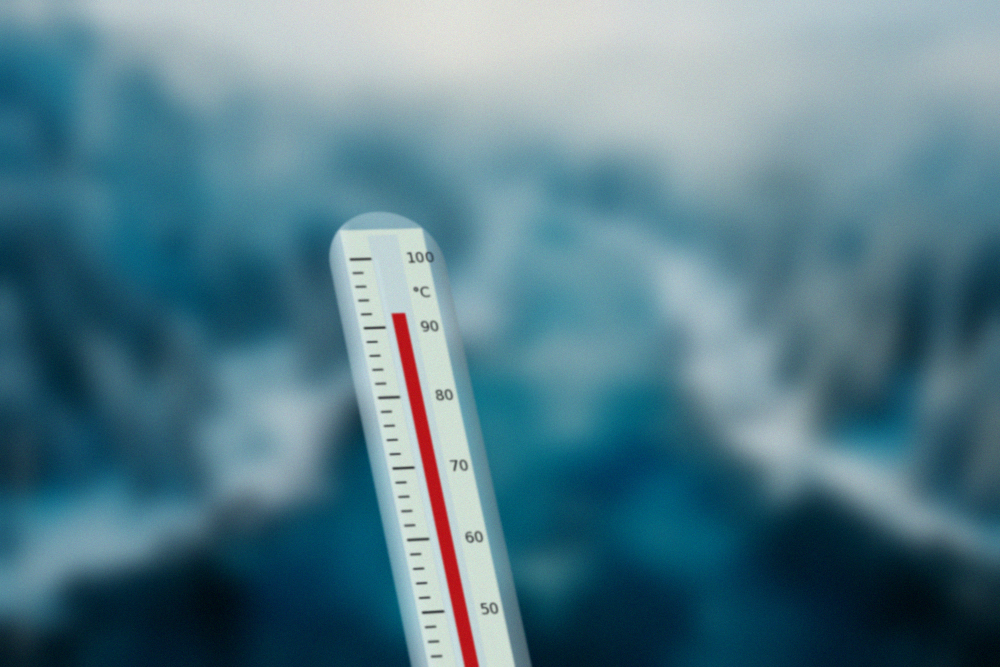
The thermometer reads 92 °C
